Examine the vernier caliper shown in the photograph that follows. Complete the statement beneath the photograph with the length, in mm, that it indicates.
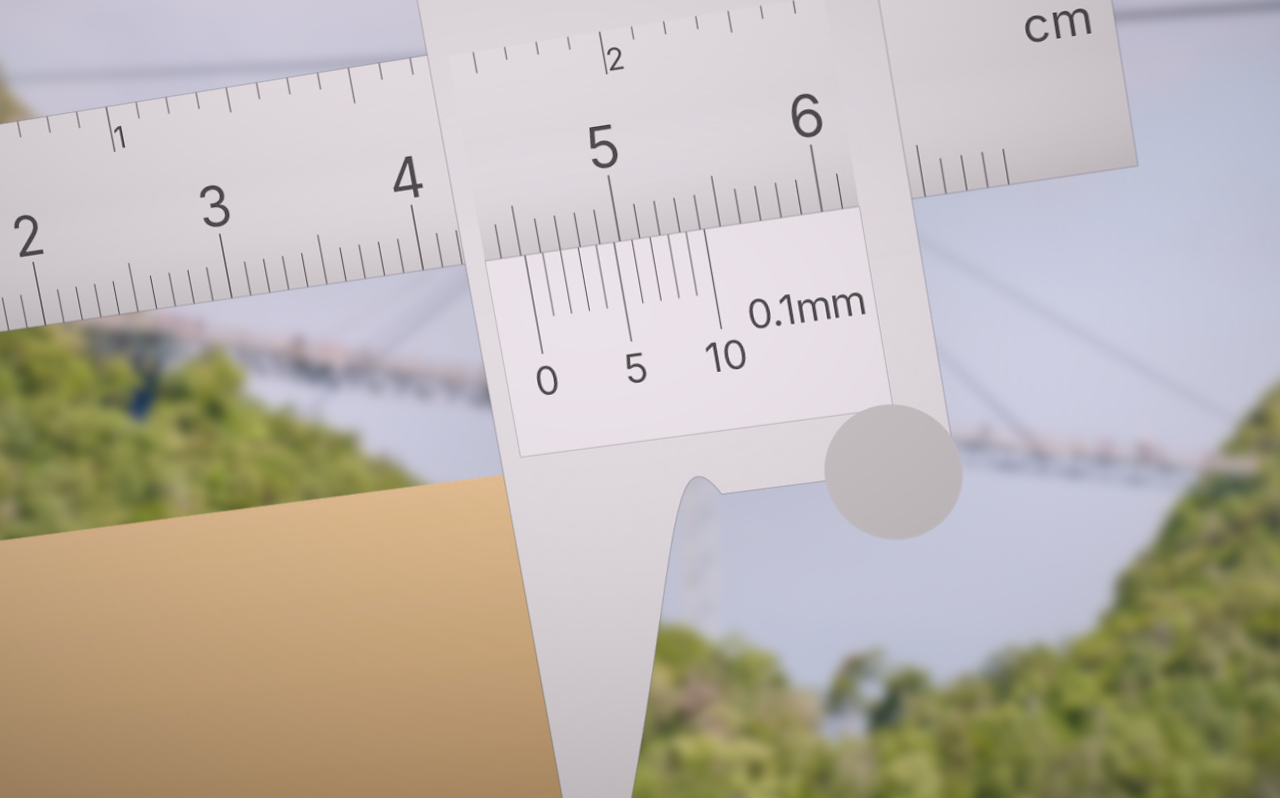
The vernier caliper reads 45.2 mm
